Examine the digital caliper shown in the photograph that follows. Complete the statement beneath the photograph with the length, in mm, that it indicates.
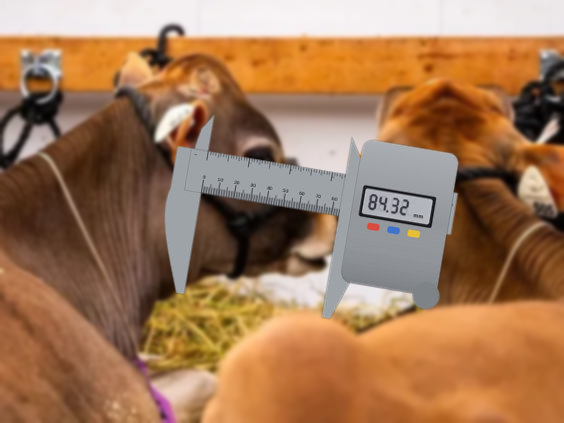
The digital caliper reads 84.32 mm
